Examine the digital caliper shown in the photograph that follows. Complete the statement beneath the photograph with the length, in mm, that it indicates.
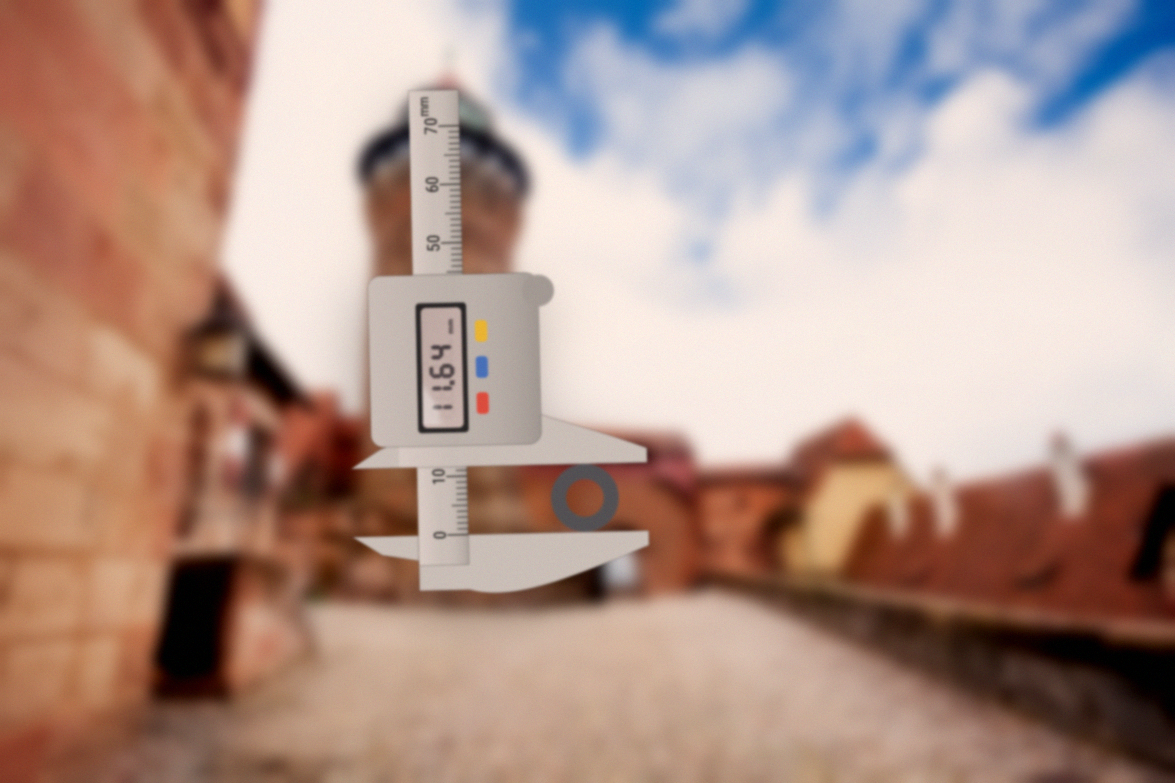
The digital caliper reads 11.64 mm
